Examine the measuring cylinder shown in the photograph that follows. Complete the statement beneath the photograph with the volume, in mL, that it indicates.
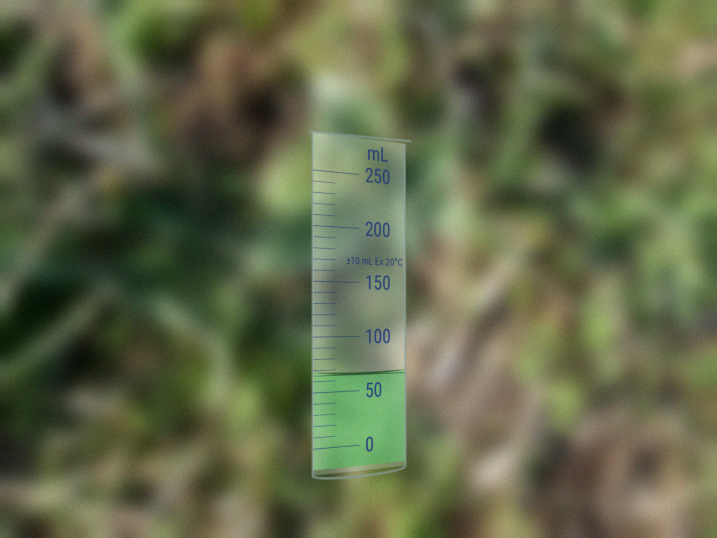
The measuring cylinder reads 65 mL
